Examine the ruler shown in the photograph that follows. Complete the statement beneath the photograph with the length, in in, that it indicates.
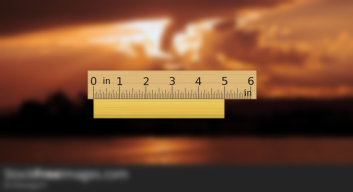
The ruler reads 5 in
